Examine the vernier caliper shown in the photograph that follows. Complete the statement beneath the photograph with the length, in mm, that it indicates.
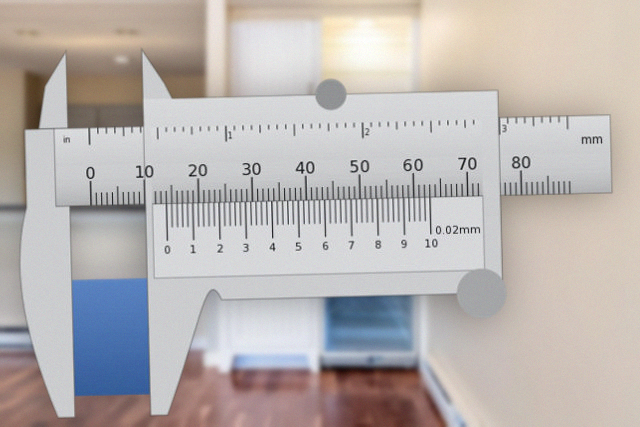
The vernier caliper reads 14.0 mm
